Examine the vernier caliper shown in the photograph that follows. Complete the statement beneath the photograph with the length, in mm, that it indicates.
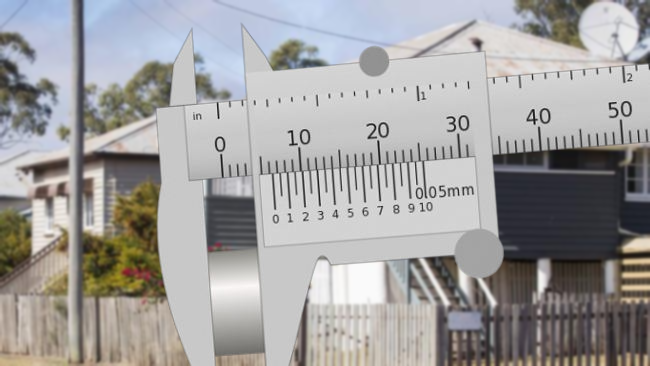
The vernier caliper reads 6.4 mm
